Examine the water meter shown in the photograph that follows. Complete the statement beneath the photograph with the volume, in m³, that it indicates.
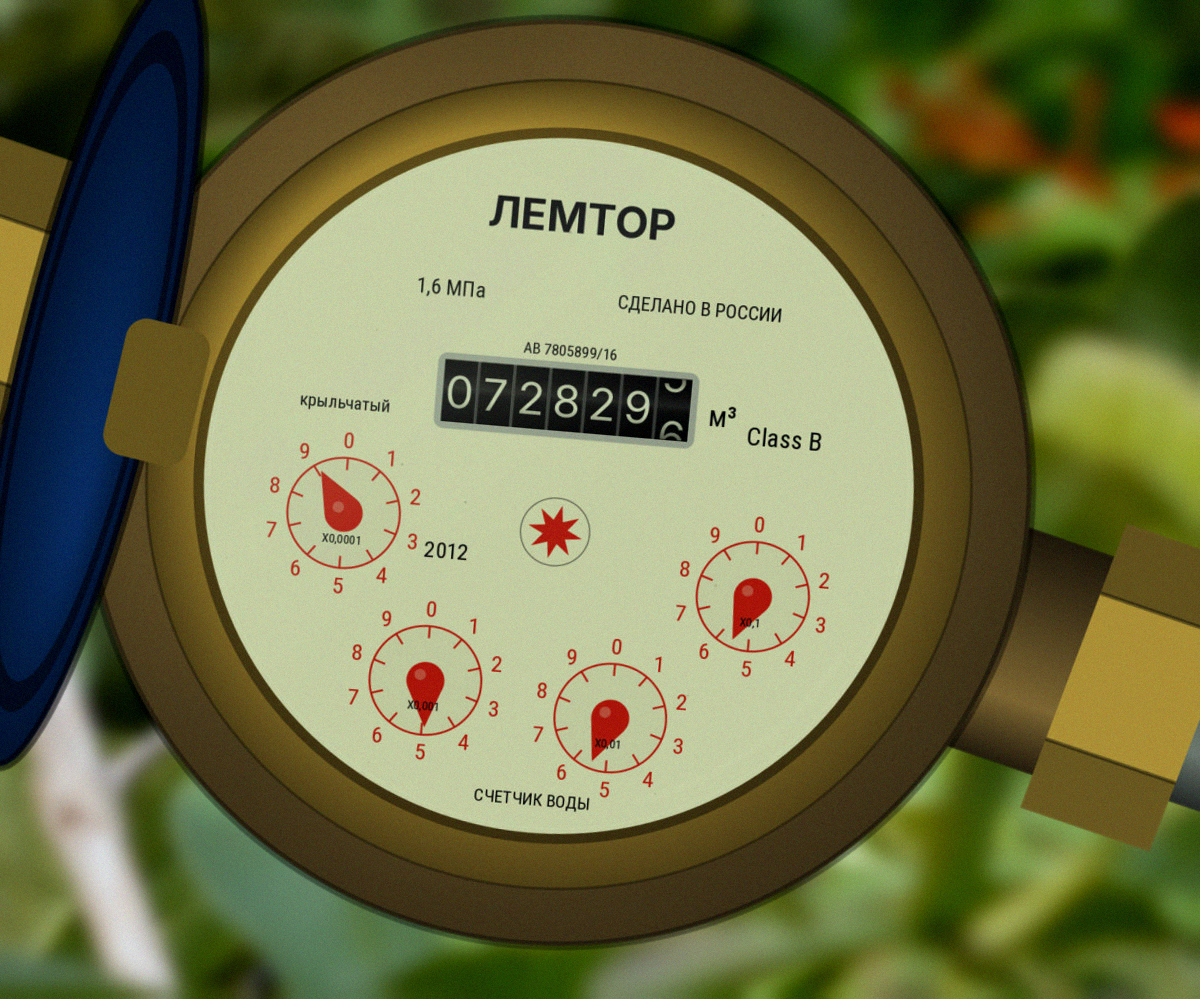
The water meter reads 728295.5549 m³
